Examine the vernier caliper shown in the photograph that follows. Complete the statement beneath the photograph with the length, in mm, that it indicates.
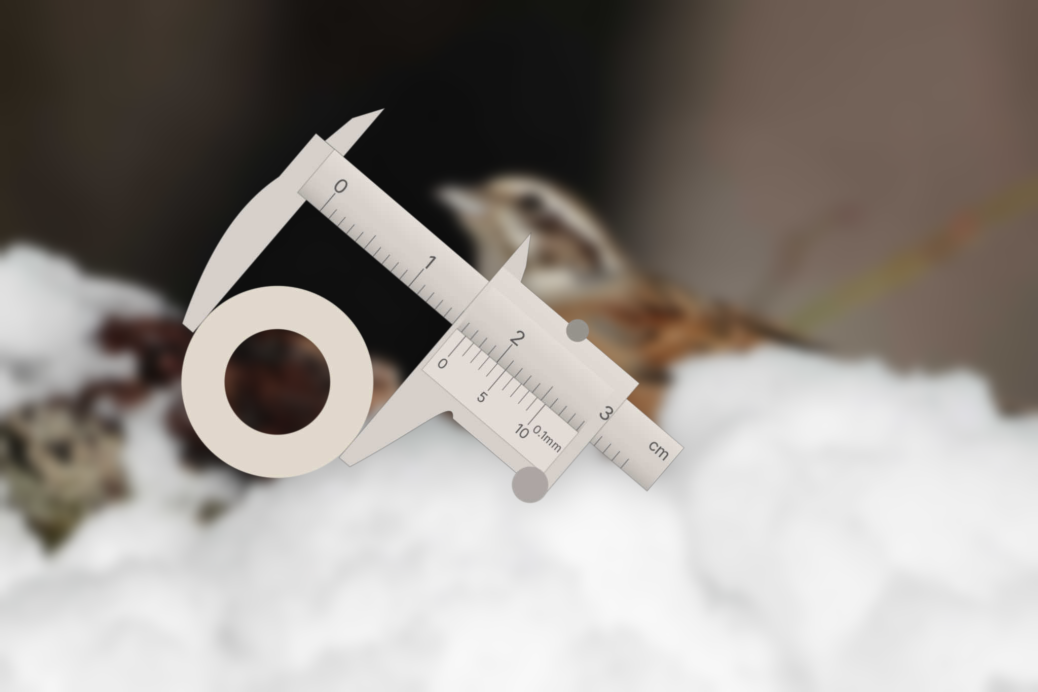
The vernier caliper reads 16.5 mm
